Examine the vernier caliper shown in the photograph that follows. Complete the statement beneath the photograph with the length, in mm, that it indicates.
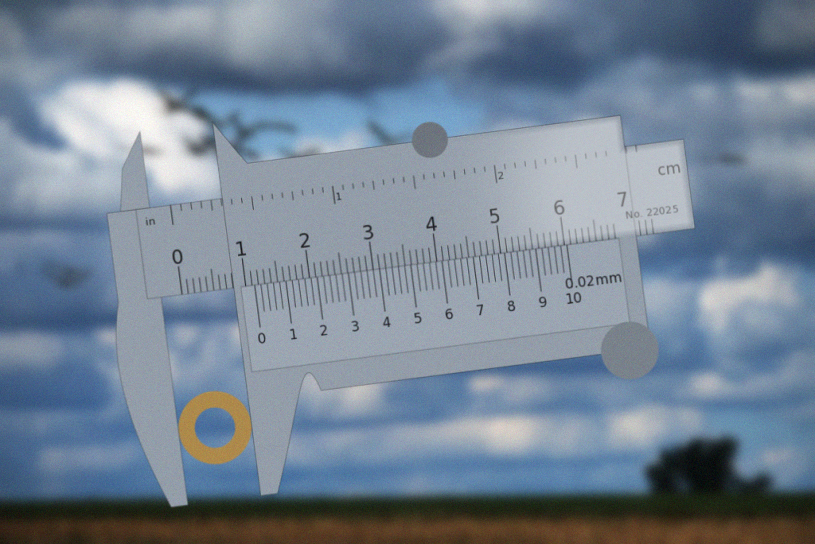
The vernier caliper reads 11.4 mm
